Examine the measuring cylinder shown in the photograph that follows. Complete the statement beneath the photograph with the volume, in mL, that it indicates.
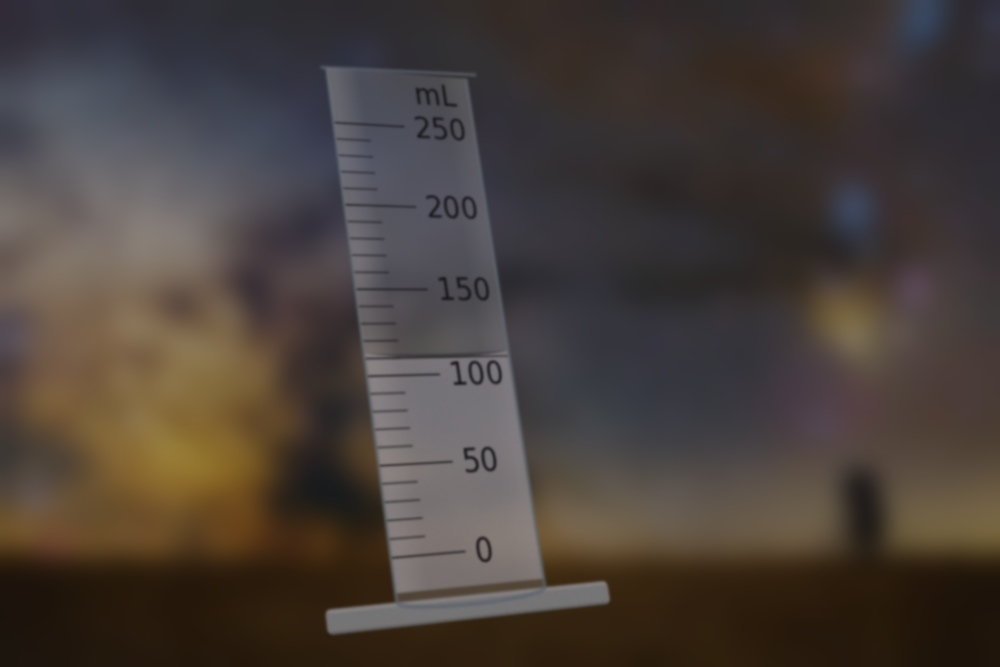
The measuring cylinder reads 110 mL
